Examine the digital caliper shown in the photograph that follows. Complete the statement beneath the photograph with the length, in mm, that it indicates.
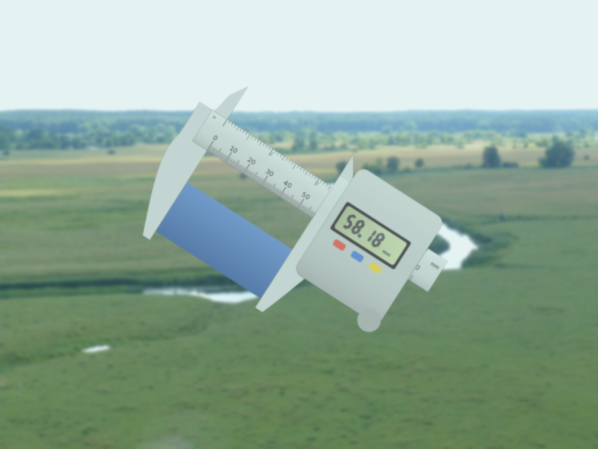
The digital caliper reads 58.18 mm
